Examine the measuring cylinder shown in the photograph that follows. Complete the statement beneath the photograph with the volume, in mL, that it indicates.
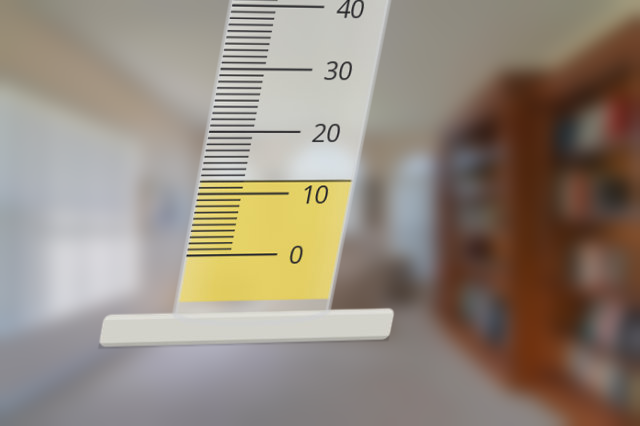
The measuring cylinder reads 12 mL
